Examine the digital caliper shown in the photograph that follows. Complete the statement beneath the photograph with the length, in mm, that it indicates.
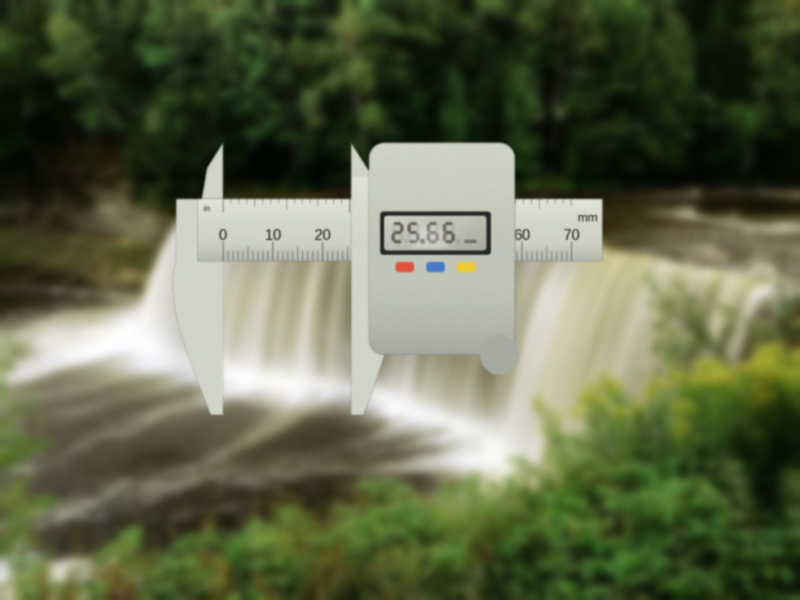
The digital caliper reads 25.66 mm
